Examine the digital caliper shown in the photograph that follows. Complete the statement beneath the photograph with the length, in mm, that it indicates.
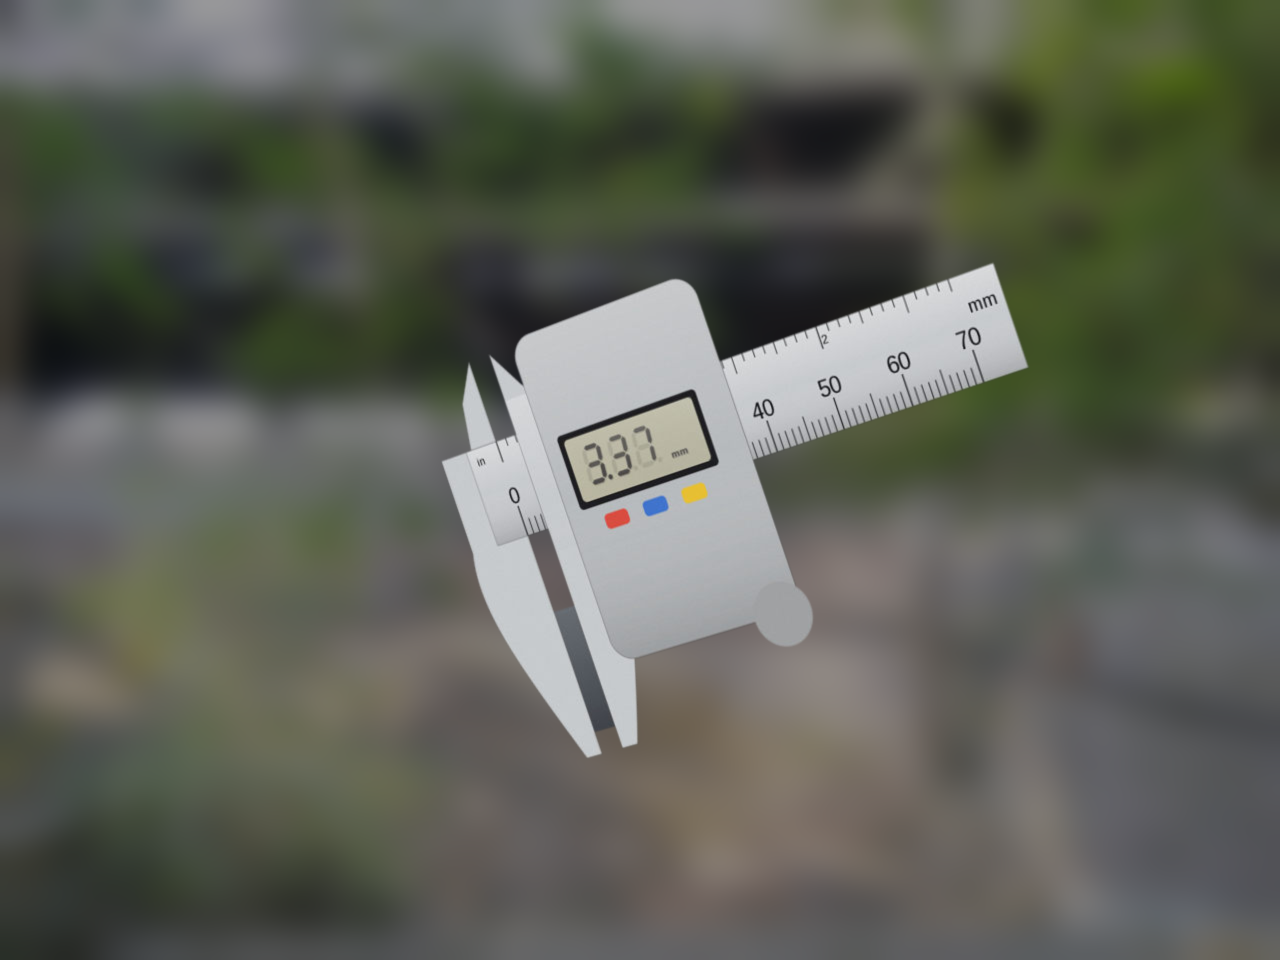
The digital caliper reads 3.37 mm
